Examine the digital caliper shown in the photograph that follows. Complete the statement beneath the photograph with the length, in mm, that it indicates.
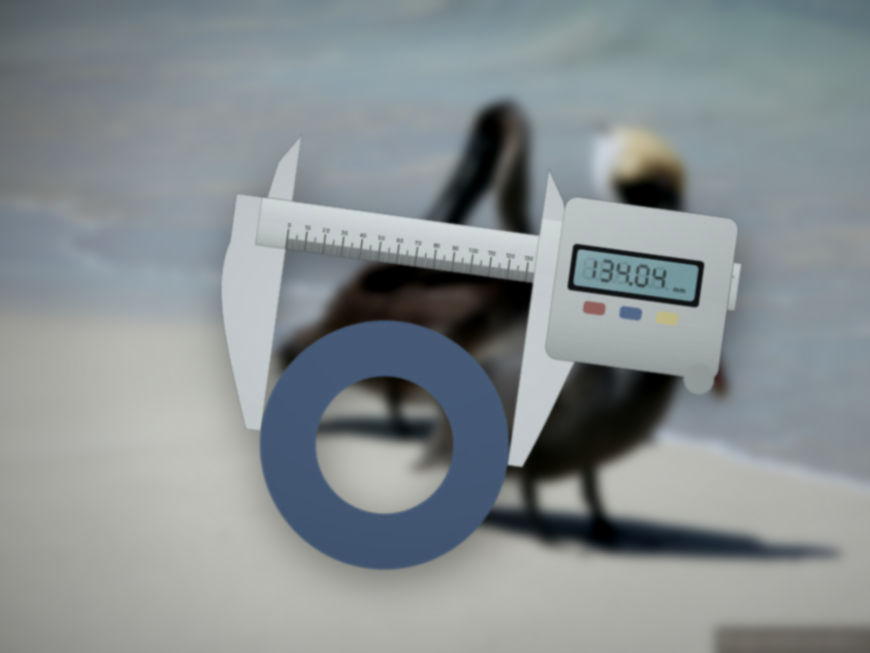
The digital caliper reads 134.04 mm
